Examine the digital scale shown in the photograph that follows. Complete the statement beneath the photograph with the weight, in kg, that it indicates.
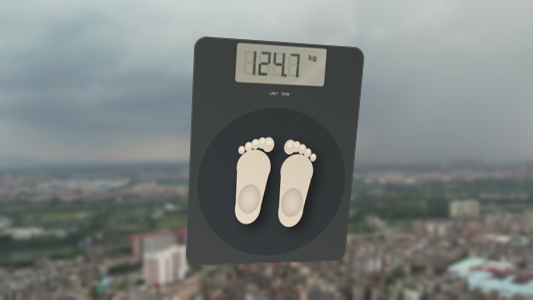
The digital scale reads 124.7 kg
